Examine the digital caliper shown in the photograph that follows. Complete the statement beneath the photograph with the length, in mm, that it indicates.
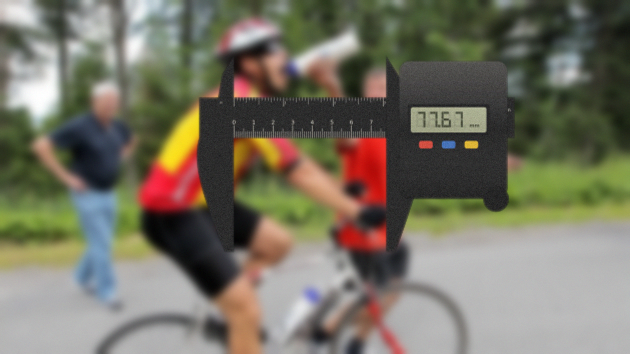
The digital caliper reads 77.67 mm
